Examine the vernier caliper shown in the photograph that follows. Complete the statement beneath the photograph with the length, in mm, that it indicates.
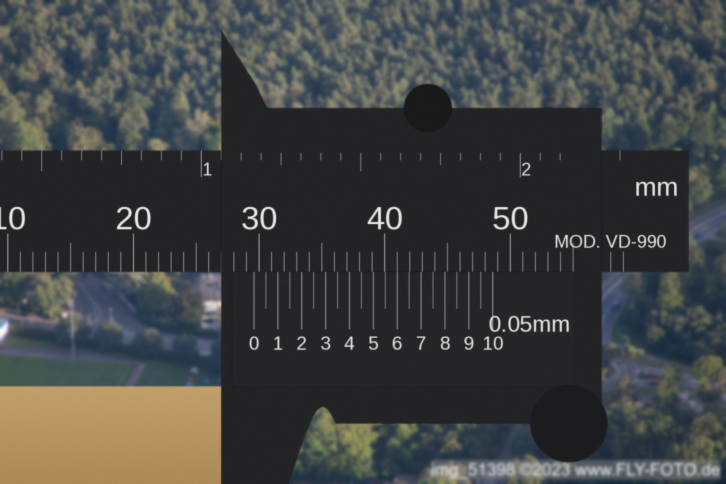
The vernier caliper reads 29.6 mm
